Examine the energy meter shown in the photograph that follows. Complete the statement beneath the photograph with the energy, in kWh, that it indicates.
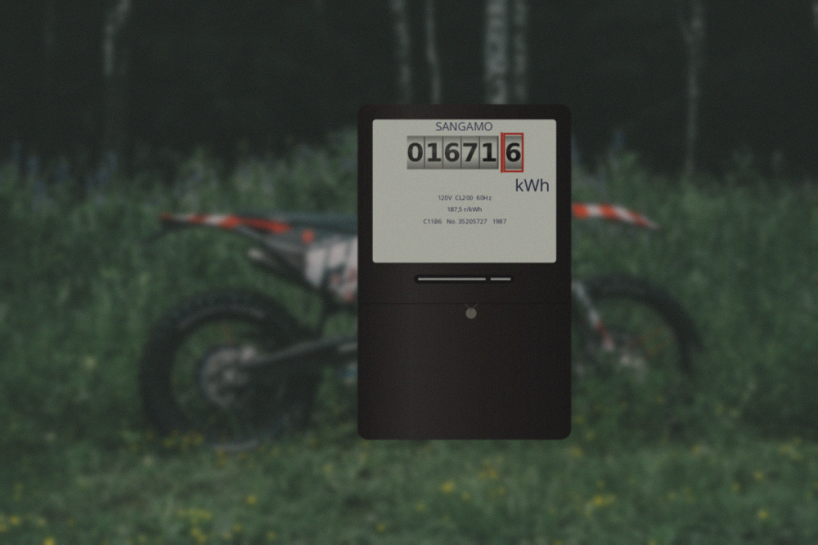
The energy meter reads 1671.6 kWh
